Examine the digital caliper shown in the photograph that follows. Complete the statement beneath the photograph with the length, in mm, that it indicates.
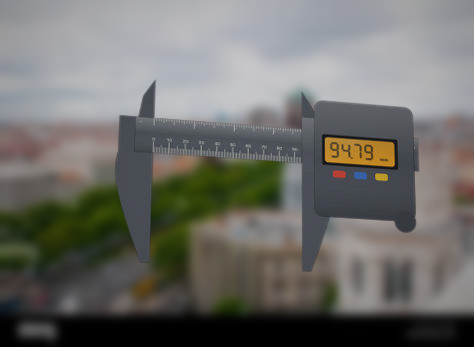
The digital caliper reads 94.79 mm
